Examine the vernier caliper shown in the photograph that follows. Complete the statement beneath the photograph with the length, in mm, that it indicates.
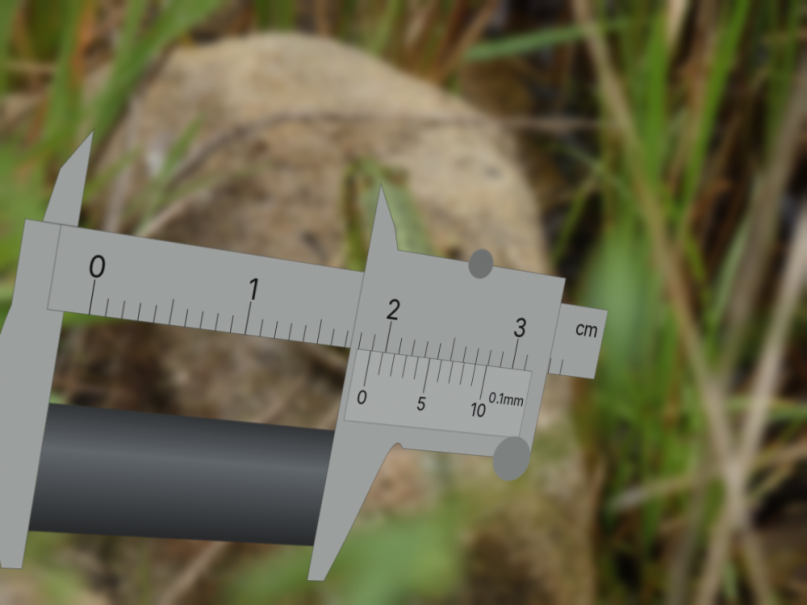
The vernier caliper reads 18.9 mm
